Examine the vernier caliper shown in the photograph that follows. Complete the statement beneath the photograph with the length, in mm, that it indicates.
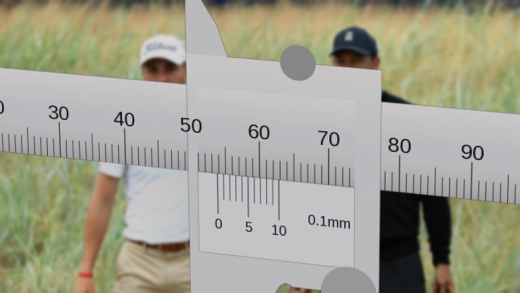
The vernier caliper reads 53.8 mm
